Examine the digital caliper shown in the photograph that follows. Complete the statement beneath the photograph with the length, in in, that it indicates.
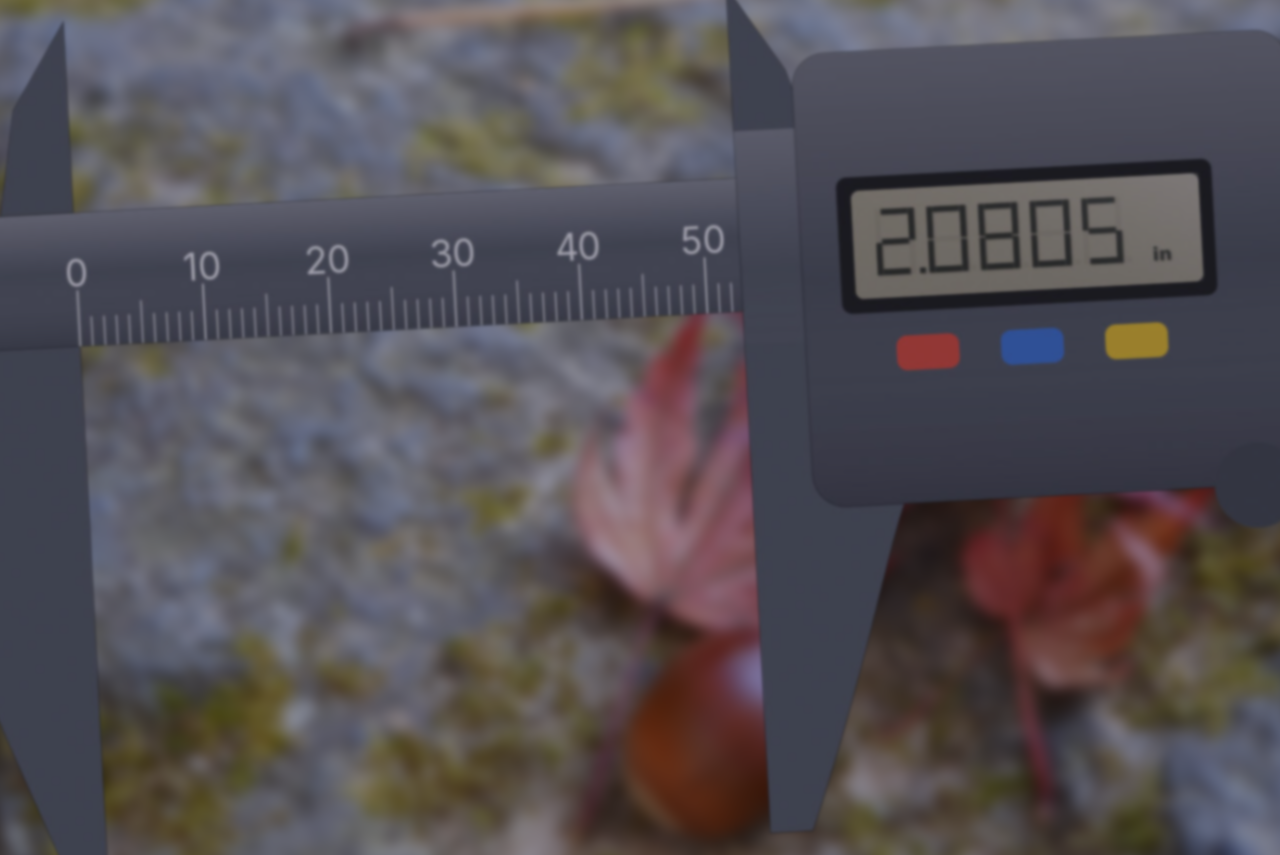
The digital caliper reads 2.0805 in
